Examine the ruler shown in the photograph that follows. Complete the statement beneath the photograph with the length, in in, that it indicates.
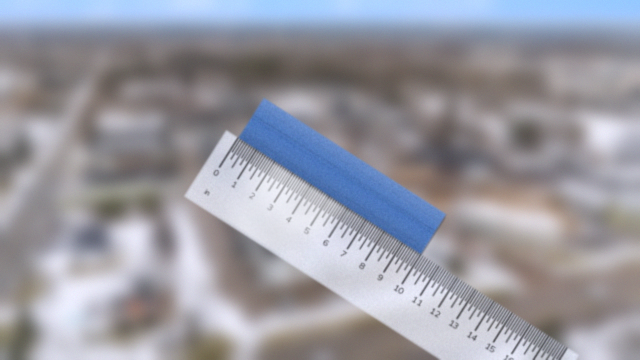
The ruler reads 10 in
